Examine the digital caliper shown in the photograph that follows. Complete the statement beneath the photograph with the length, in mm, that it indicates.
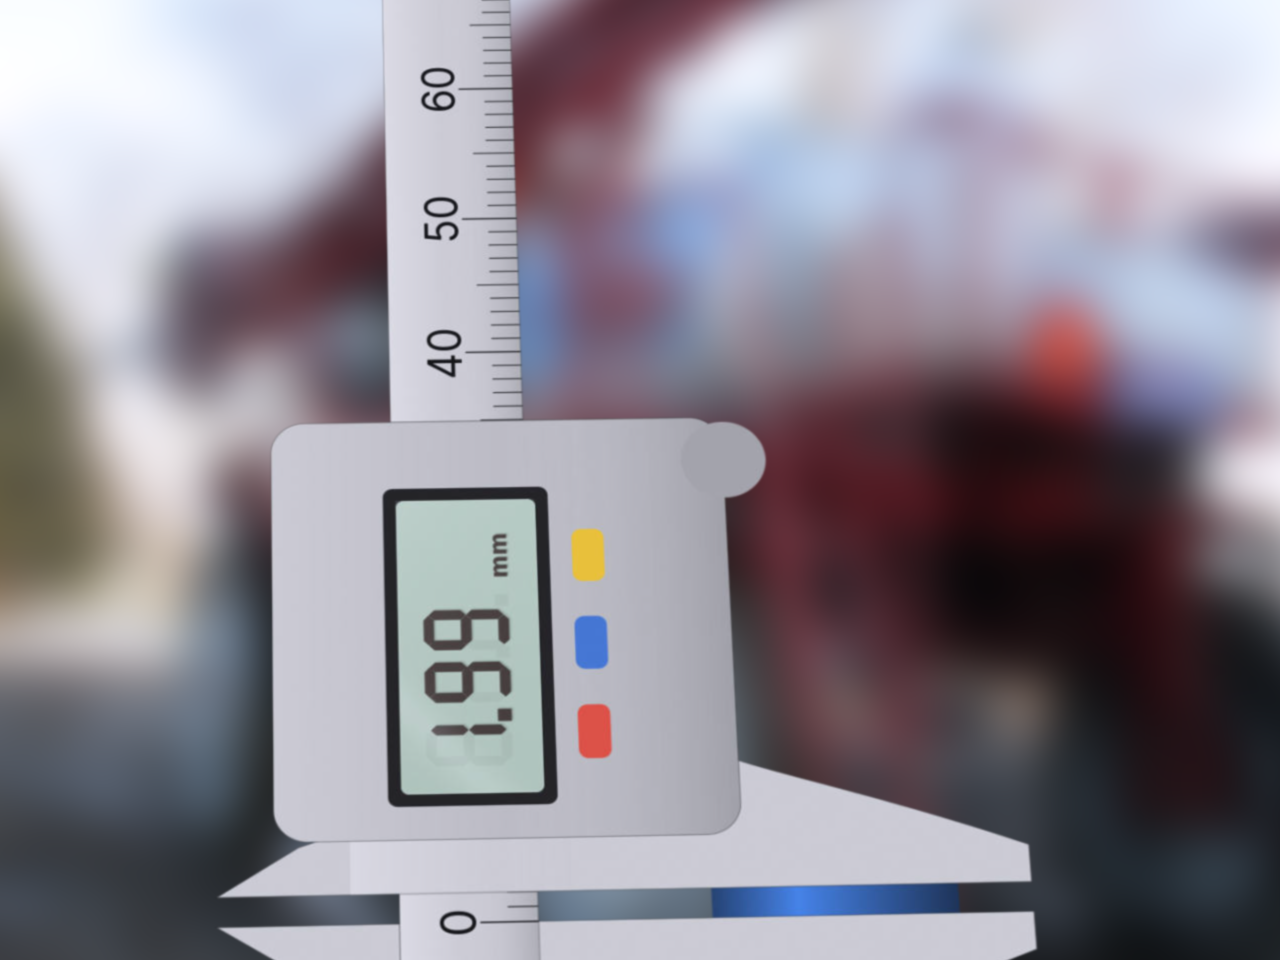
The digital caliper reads 1.99 mm
